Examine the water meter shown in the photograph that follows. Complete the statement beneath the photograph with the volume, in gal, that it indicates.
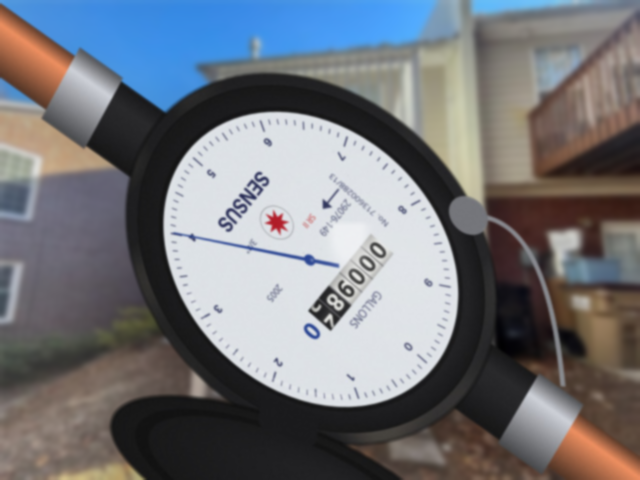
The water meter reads 9824.0 gal
